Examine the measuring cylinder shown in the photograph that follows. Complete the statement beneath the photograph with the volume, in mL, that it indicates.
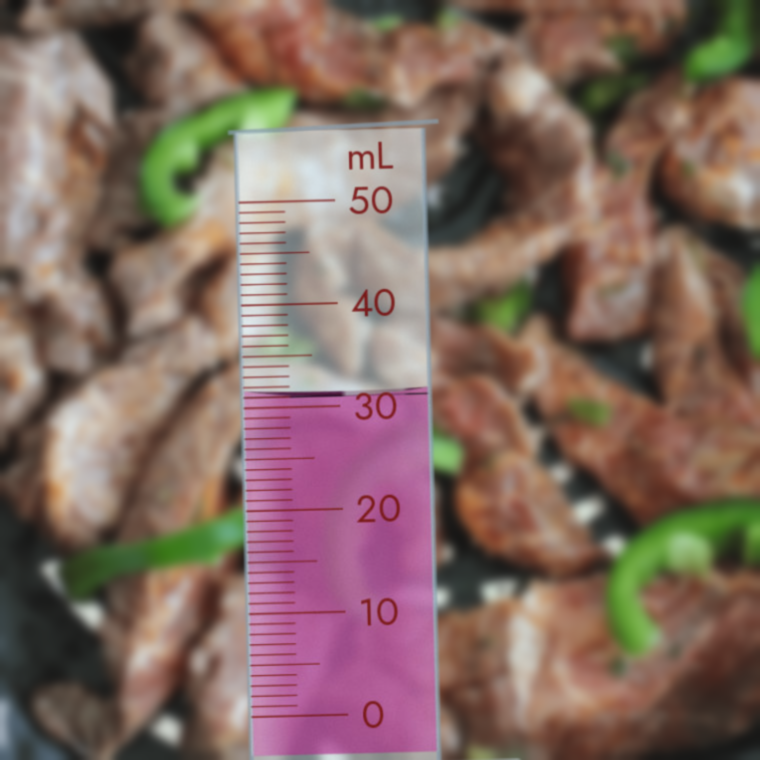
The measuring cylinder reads 31 mL
